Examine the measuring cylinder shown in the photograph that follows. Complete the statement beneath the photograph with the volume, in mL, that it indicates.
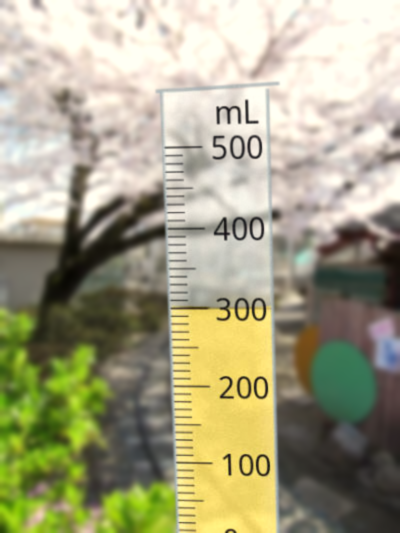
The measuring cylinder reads 300 mL
